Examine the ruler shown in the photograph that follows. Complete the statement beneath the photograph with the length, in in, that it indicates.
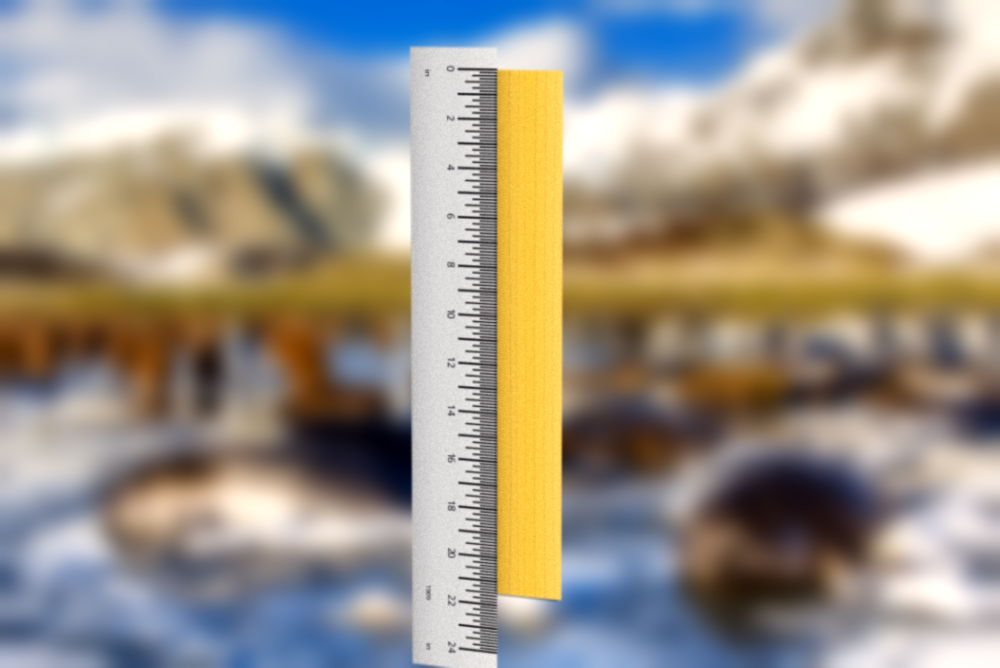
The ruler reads 21.5 in
